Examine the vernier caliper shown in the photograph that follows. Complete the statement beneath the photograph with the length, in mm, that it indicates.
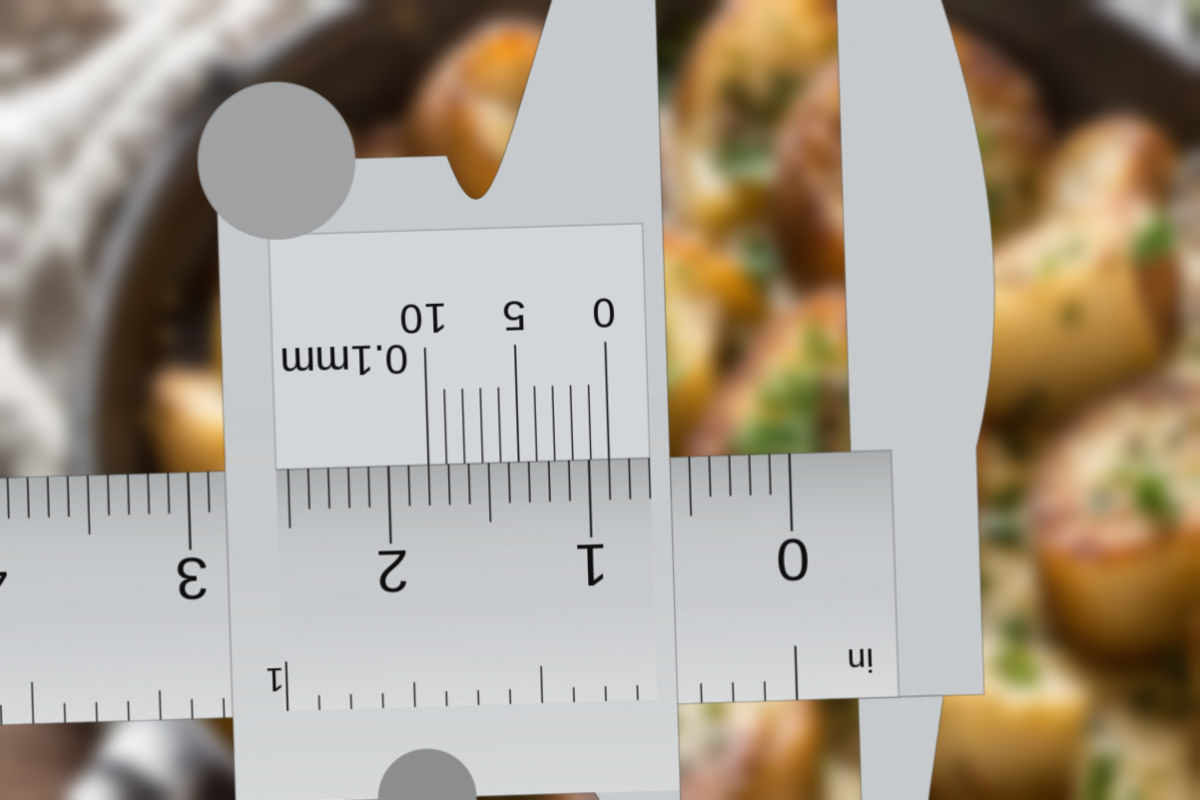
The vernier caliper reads 9.0 mm
